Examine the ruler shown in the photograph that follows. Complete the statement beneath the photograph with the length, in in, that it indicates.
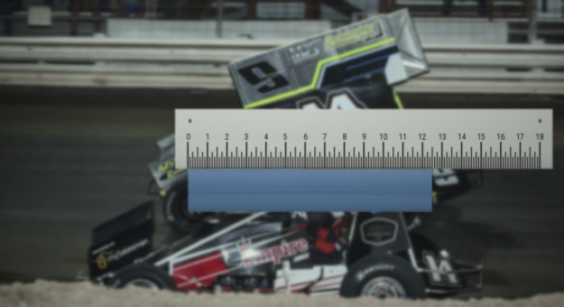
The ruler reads 12.5 in
